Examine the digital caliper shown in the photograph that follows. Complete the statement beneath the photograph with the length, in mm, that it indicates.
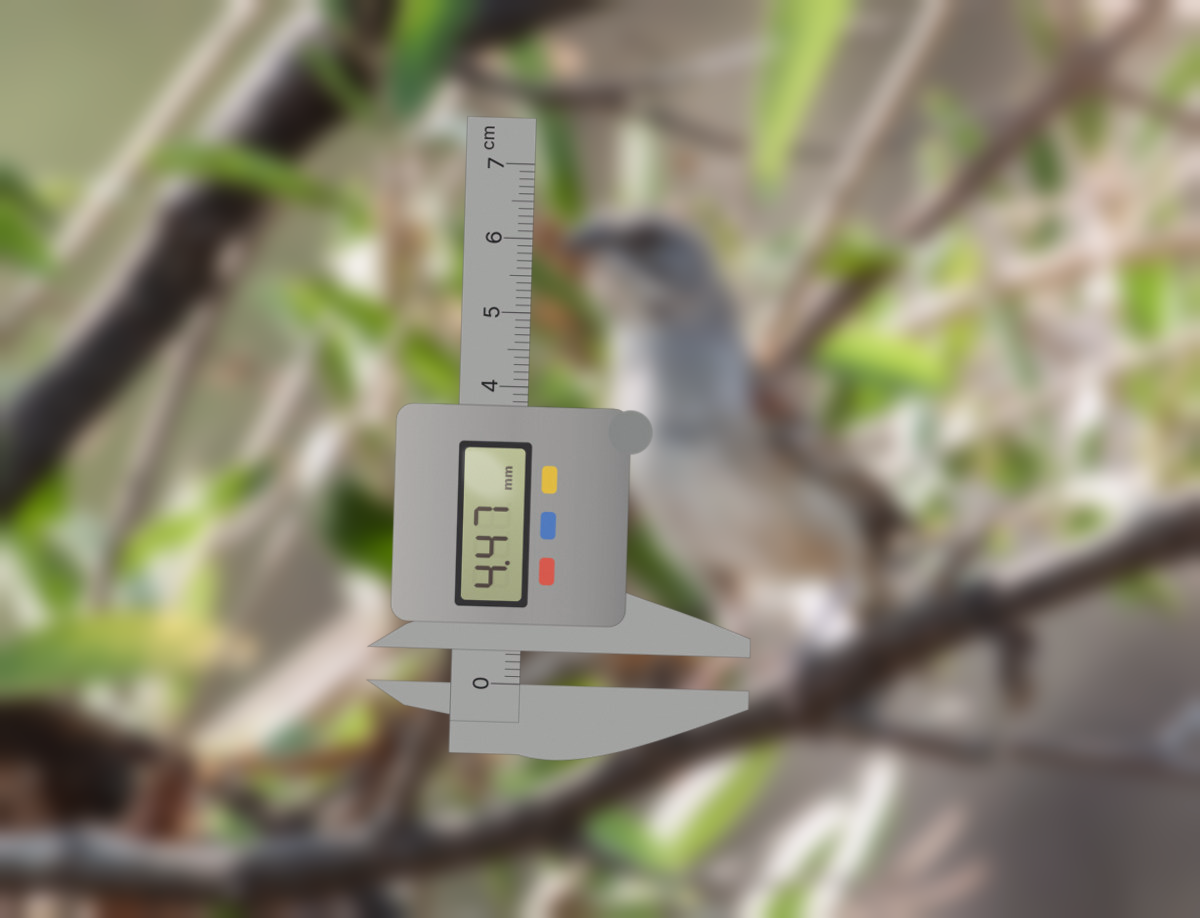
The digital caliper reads 4.47 mm
